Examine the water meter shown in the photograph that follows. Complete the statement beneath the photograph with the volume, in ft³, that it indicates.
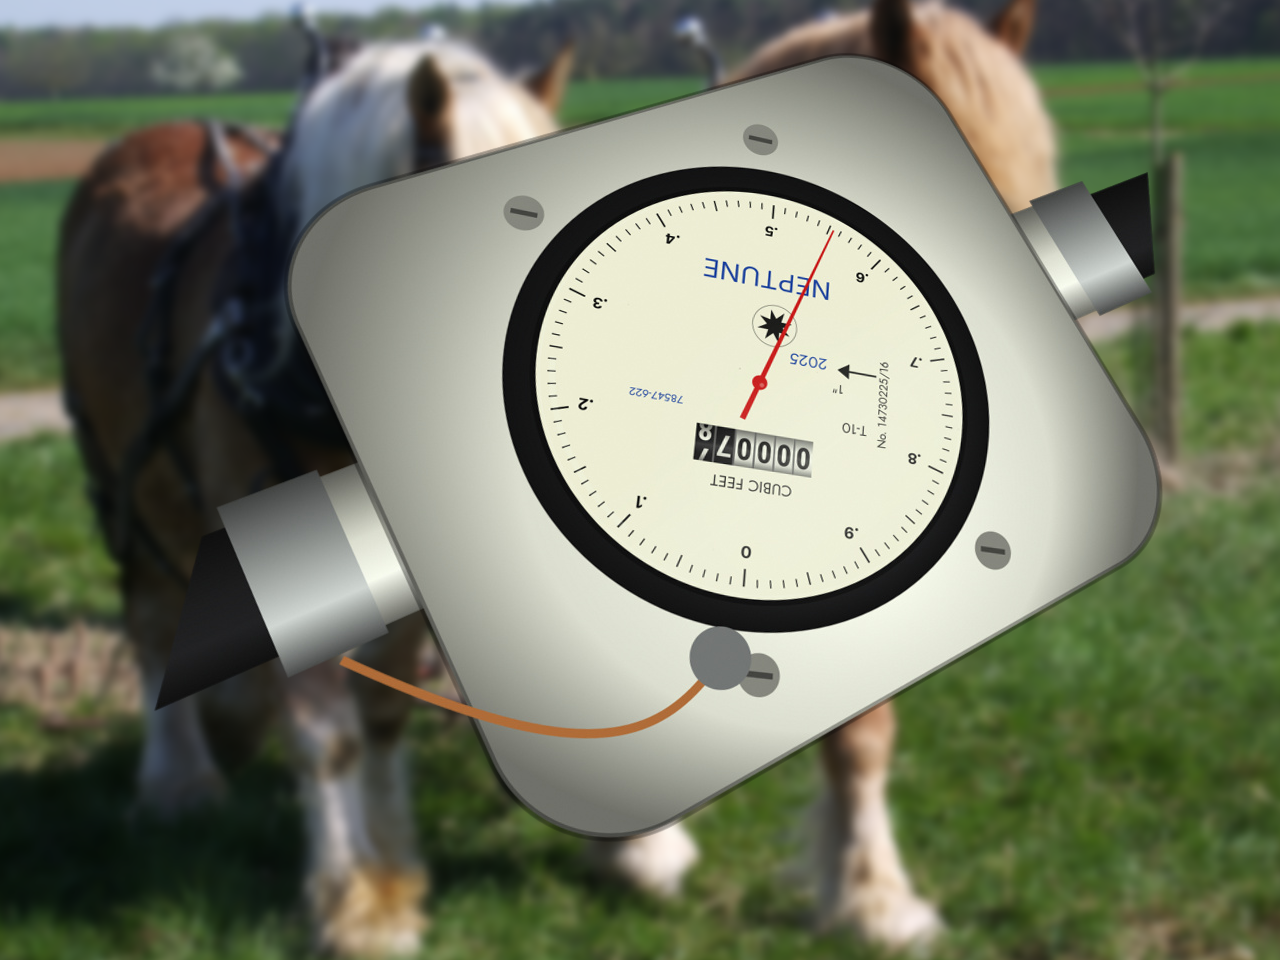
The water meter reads 77.55 ft³
